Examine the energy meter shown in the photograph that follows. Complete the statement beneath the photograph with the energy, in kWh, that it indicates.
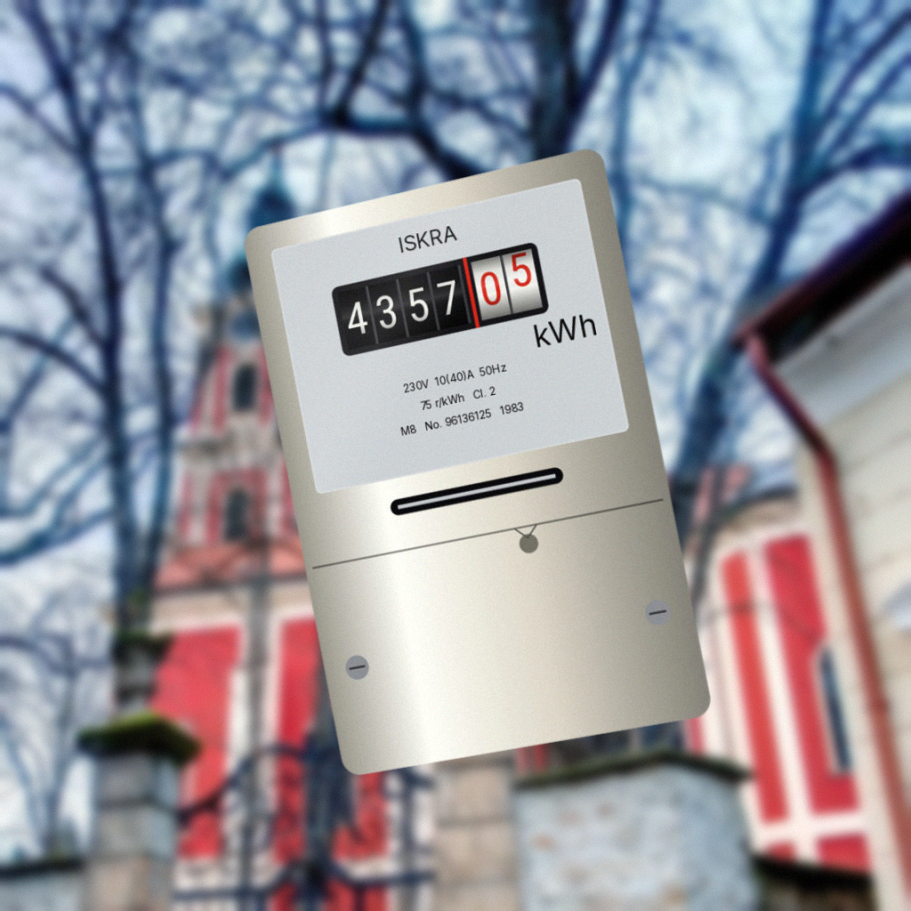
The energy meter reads 4357.05 kWh
